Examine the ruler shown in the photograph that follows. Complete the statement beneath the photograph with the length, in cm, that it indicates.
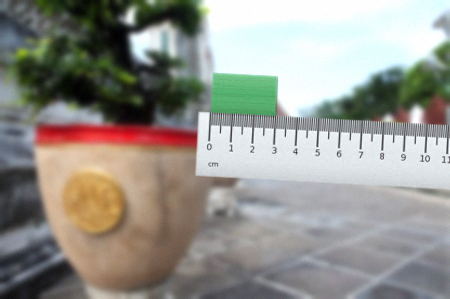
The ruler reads 3 cm
